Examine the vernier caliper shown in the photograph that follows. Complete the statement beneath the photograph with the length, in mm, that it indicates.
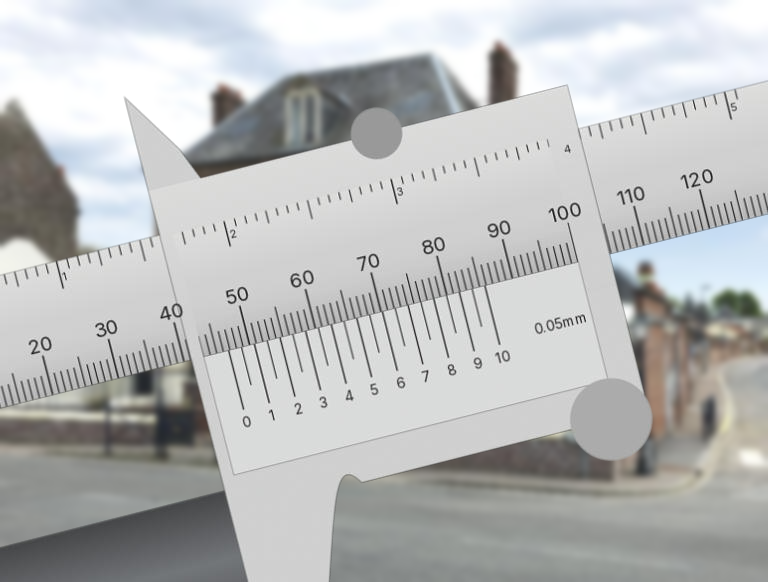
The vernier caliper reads 46.8 mm
